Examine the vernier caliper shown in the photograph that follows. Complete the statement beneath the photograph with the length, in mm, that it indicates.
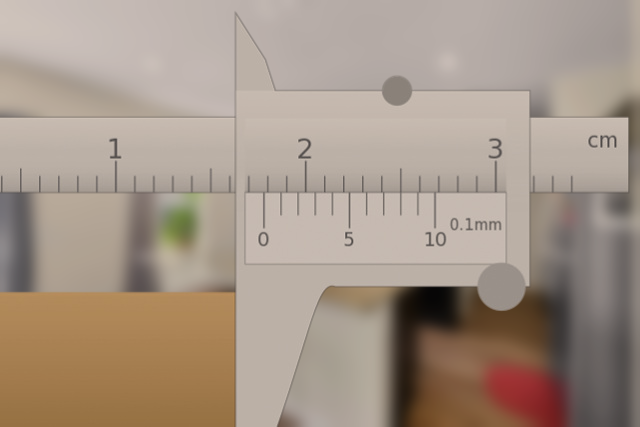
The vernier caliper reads 17.8 mm
